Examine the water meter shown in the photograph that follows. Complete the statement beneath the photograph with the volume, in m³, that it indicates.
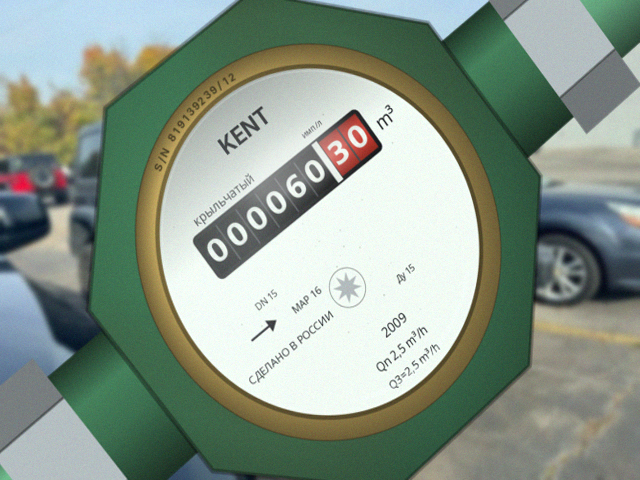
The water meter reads 60.30 m³
